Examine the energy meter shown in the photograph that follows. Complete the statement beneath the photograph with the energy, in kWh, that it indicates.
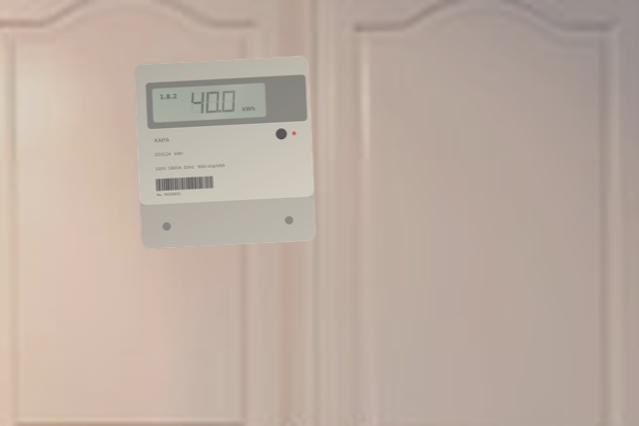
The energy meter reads 40.0 kWh
